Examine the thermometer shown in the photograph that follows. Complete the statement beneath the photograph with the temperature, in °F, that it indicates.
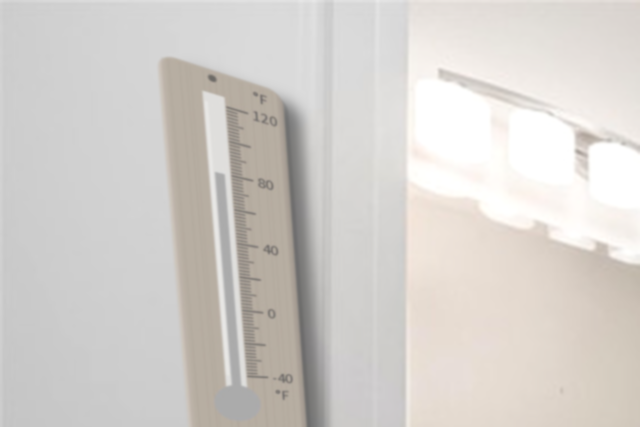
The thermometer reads 80 °F
